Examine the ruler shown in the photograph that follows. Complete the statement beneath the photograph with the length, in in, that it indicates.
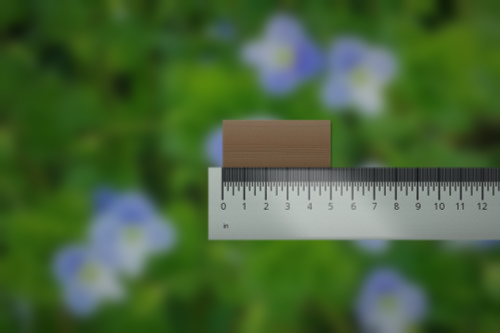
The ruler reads 5 in
